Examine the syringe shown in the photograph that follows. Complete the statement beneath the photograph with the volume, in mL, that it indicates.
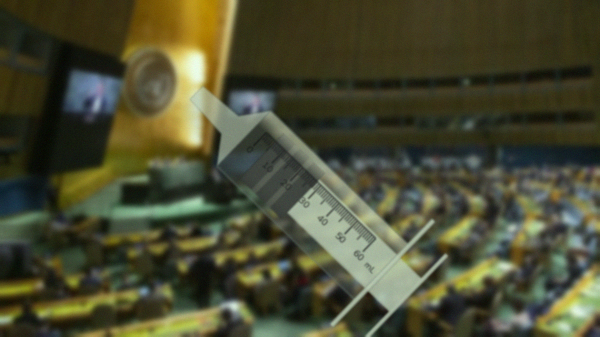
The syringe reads 5 mL
